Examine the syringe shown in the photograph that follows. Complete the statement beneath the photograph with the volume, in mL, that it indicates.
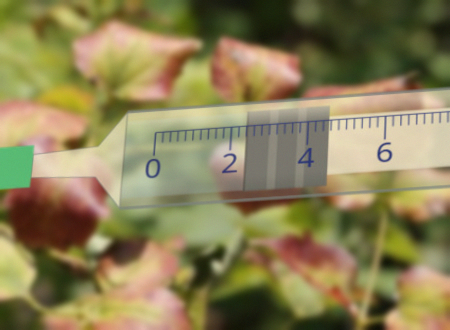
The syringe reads 2.4 mL
